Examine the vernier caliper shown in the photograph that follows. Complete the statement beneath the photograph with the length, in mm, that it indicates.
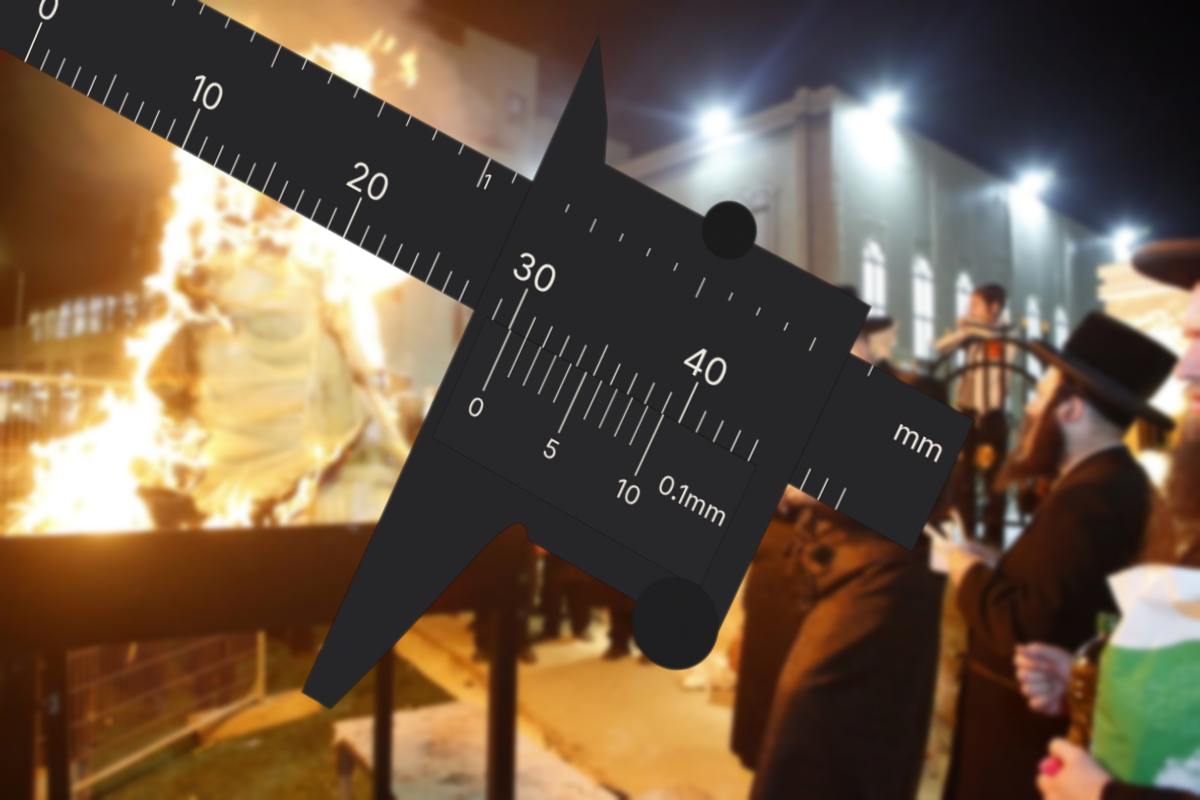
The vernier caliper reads 30.1 mm
